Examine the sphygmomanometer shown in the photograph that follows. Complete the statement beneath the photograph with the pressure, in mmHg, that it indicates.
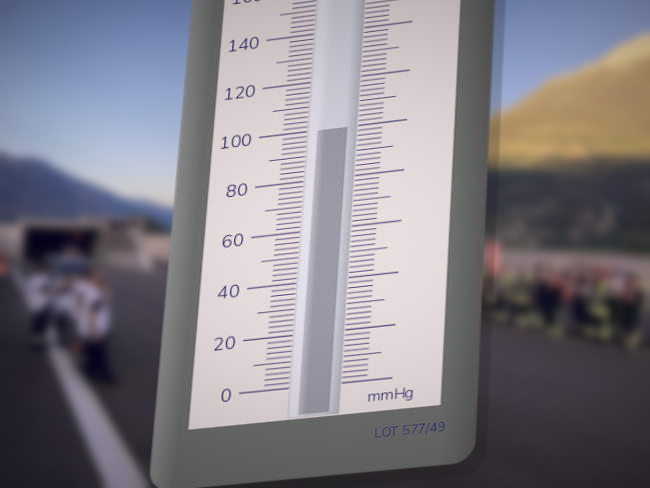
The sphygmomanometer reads 100 mmHg
